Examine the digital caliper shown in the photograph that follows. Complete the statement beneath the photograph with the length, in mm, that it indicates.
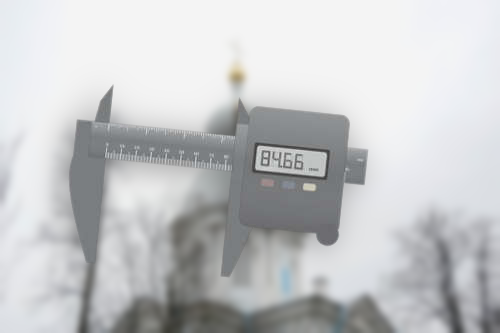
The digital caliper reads 84.66 mm
